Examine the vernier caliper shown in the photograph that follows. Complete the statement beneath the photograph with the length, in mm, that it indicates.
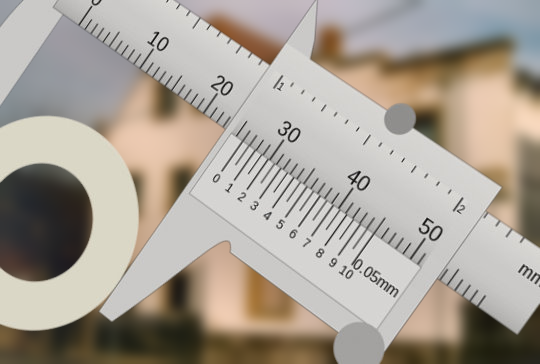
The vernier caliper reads 26.0 mm
